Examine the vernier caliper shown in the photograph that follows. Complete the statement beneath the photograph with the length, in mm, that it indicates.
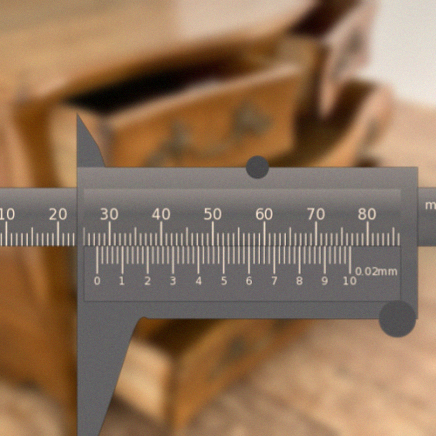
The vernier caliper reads 27.6 mm
